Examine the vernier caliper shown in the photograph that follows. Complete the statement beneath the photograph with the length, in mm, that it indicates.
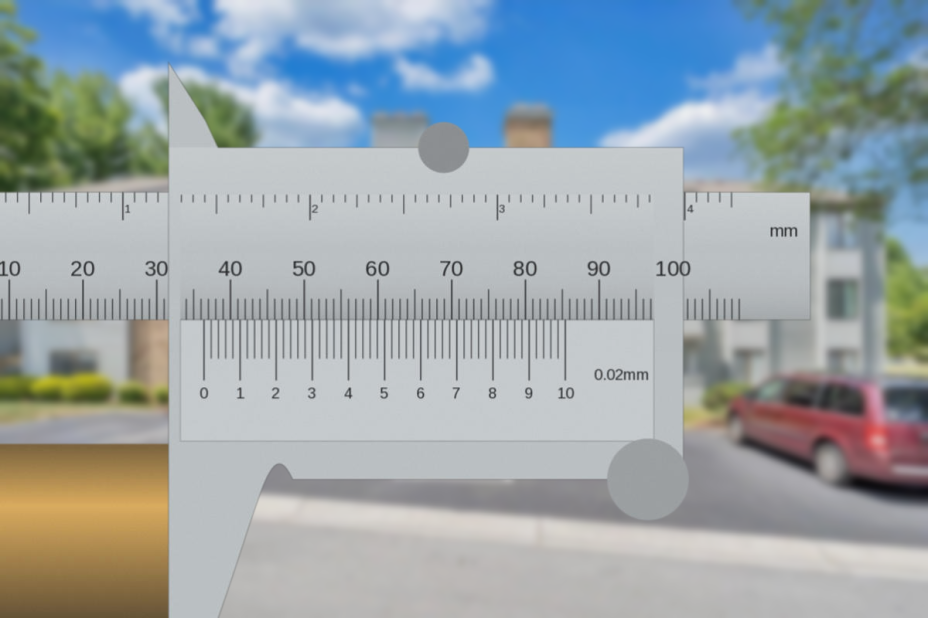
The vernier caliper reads 36.4 mm
